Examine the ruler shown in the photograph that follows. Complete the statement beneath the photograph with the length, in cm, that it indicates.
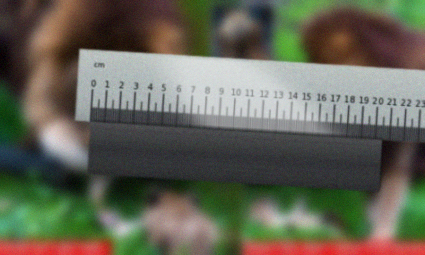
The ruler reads 20.5 cm
